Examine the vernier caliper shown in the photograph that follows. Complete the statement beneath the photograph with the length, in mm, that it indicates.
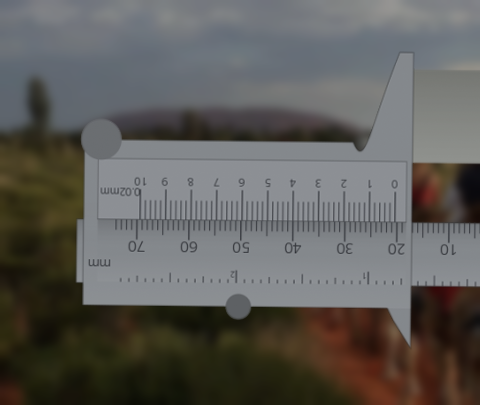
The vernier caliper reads 20.4 mm
